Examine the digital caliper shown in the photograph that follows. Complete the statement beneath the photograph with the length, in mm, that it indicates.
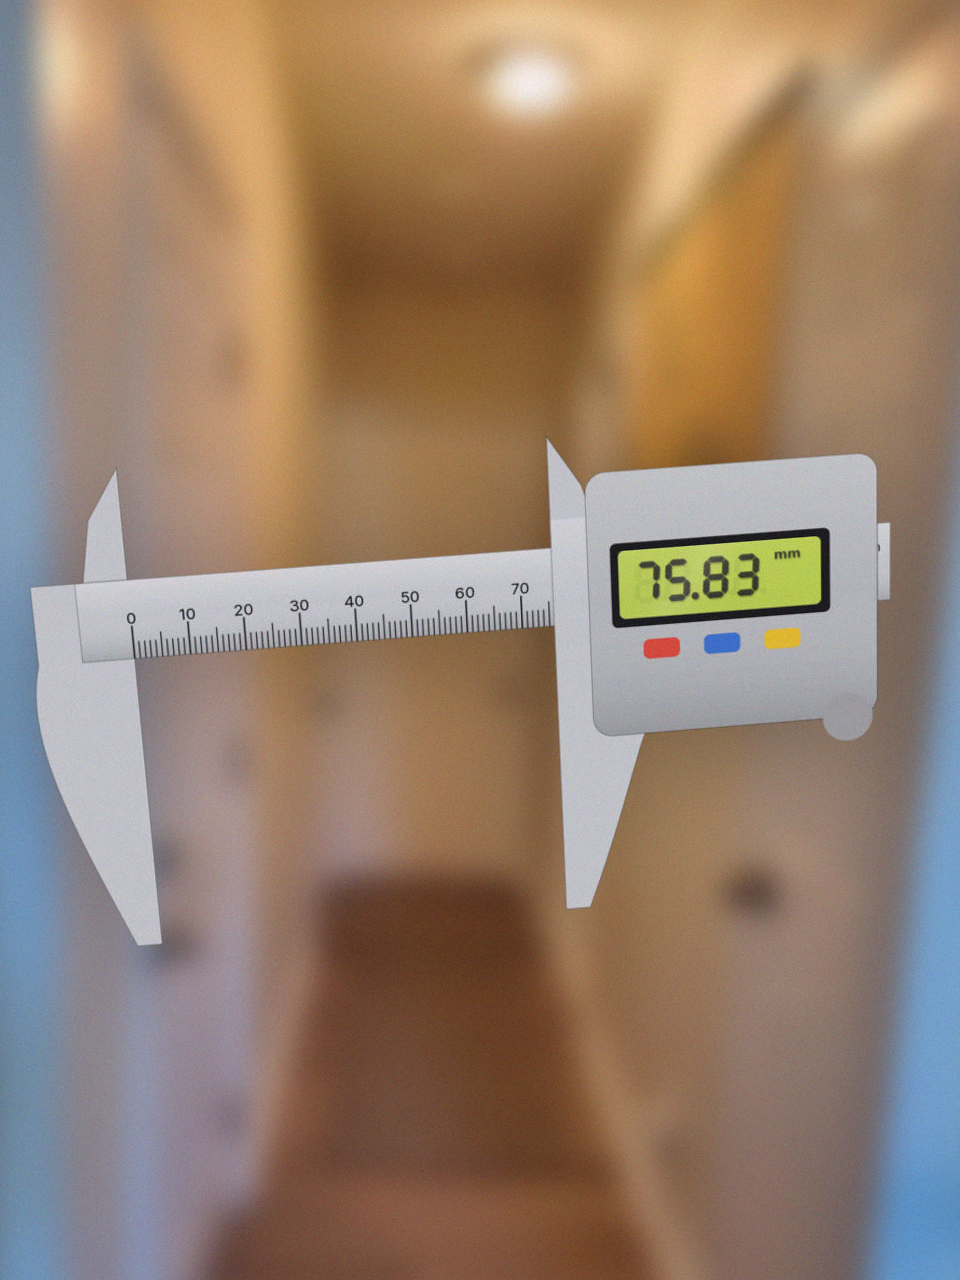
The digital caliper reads 75.83 mm
